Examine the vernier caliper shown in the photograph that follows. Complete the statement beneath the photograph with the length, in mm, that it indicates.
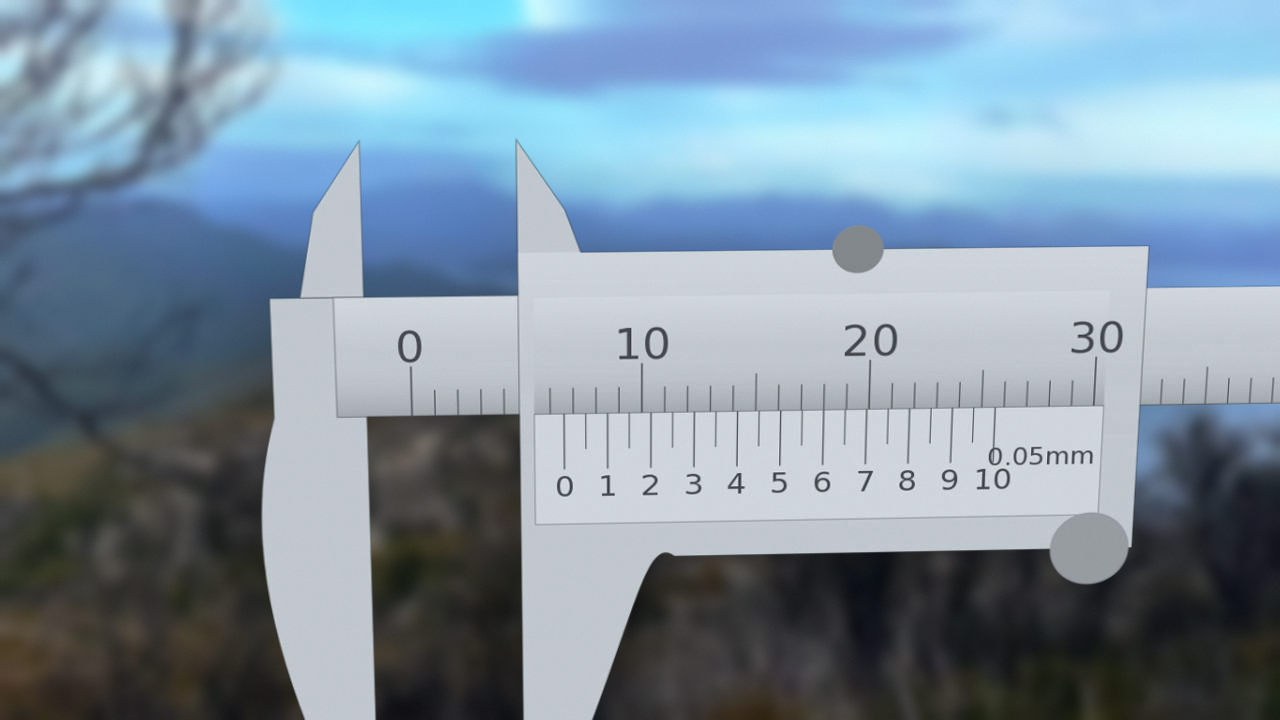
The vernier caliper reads 6.6 mm
